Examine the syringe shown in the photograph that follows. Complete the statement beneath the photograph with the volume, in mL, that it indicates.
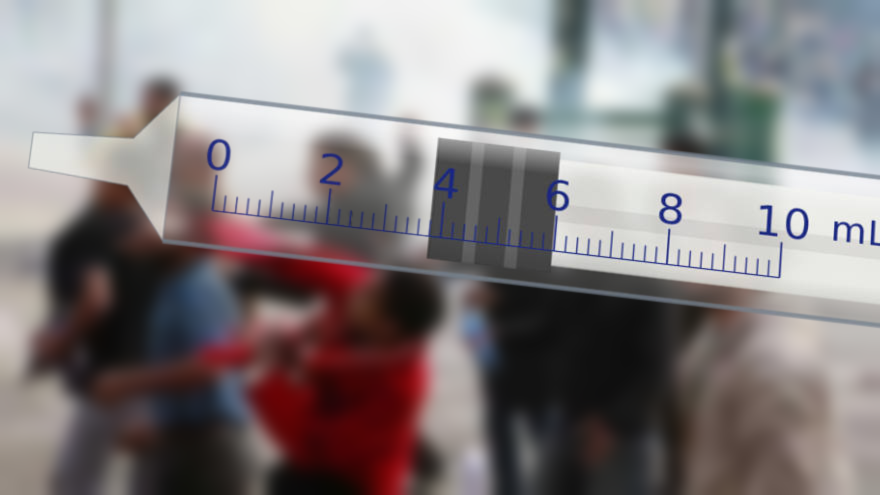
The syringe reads 3.8 mL
